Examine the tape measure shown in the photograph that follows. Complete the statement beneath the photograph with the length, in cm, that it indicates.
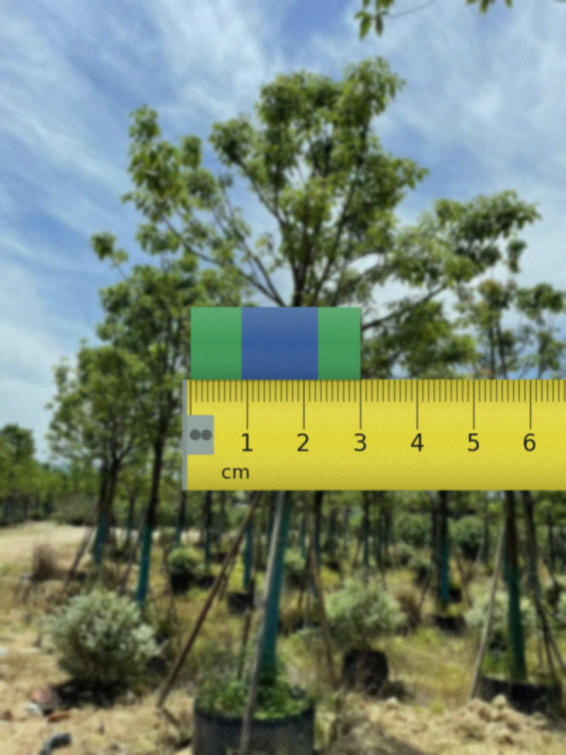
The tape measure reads 3 cm
